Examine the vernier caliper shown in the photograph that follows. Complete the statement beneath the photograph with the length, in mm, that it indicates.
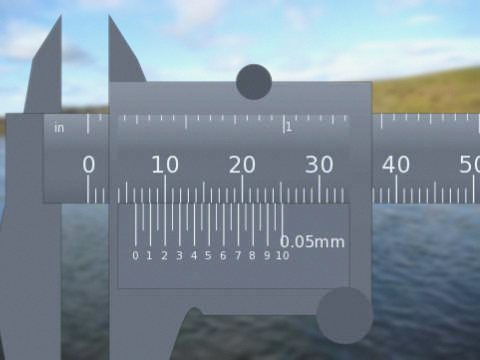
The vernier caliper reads 6.2 mm
